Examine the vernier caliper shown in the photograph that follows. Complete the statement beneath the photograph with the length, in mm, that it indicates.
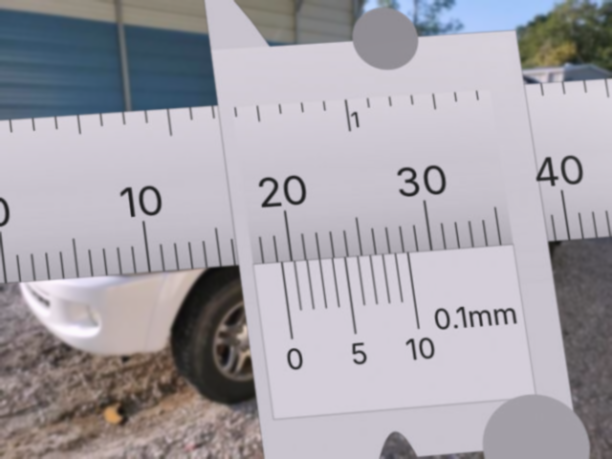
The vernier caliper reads 19.3 mm
